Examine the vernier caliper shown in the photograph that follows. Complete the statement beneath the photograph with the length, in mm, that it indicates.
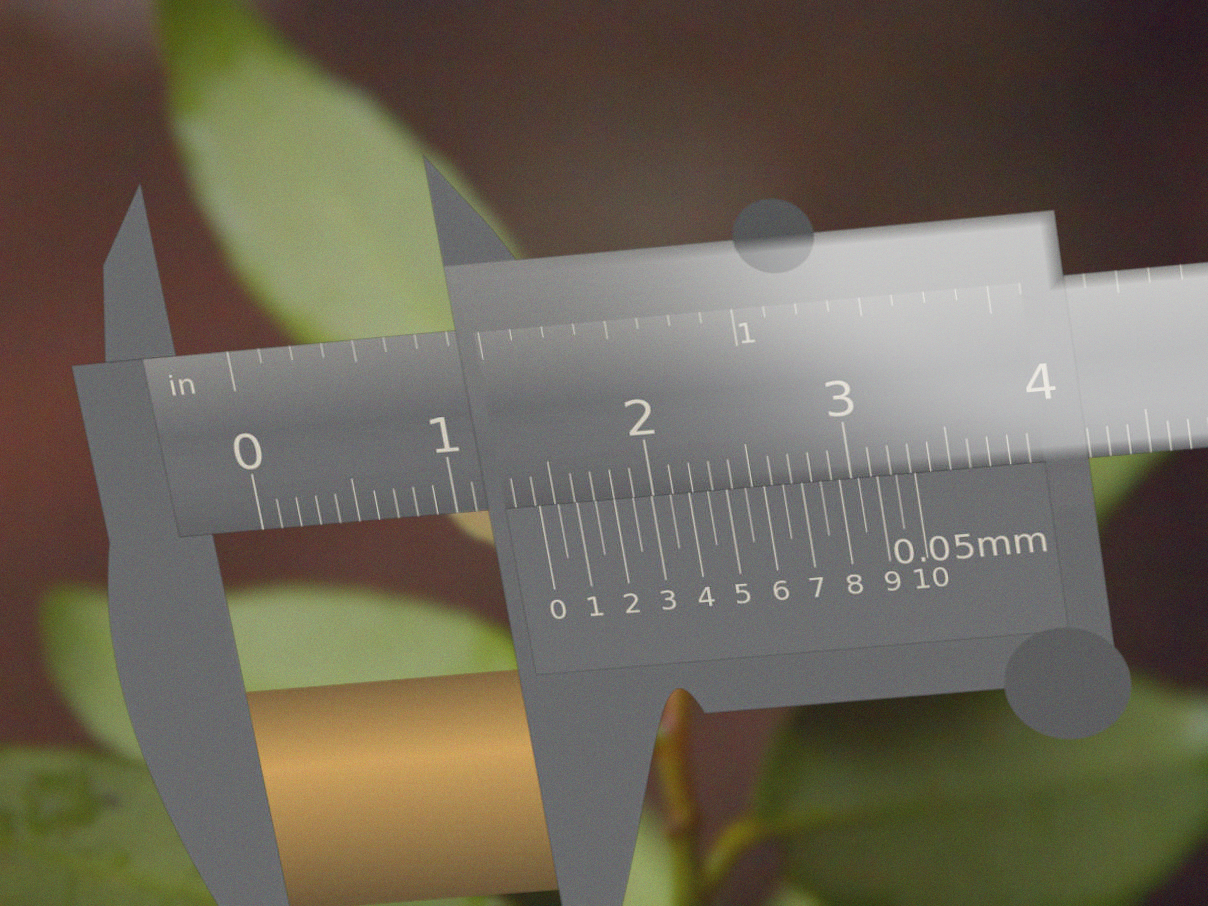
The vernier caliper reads 14.2 mm
